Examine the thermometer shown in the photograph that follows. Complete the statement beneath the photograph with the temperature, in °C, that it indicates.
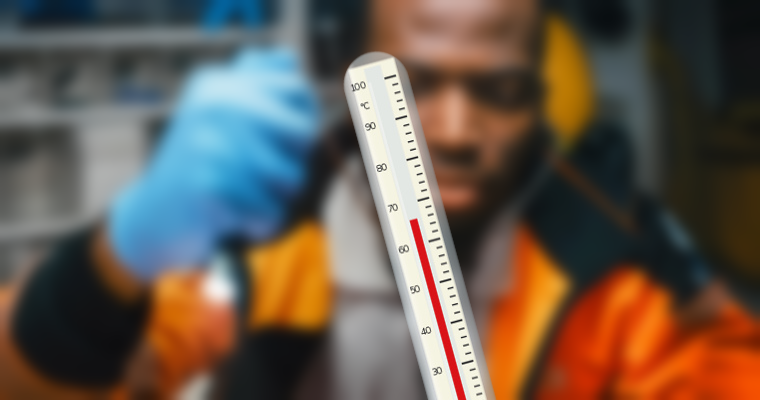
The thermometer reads 66 °C
